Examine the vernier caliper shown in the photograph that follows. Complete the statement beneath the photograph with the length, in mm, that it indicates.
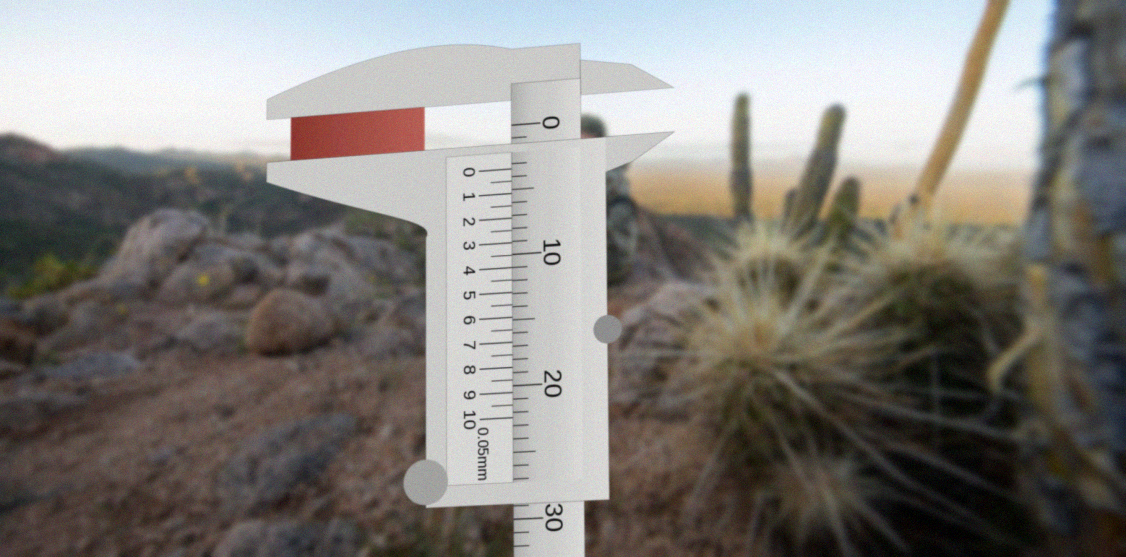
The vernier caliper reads 3.4 mm
